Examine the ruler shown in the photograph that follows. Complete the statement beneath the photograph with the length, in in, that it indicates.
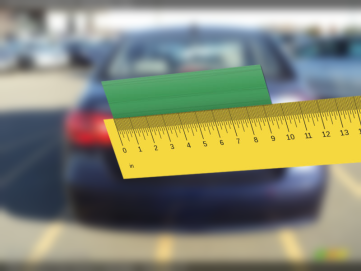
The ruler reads 9.5 in
